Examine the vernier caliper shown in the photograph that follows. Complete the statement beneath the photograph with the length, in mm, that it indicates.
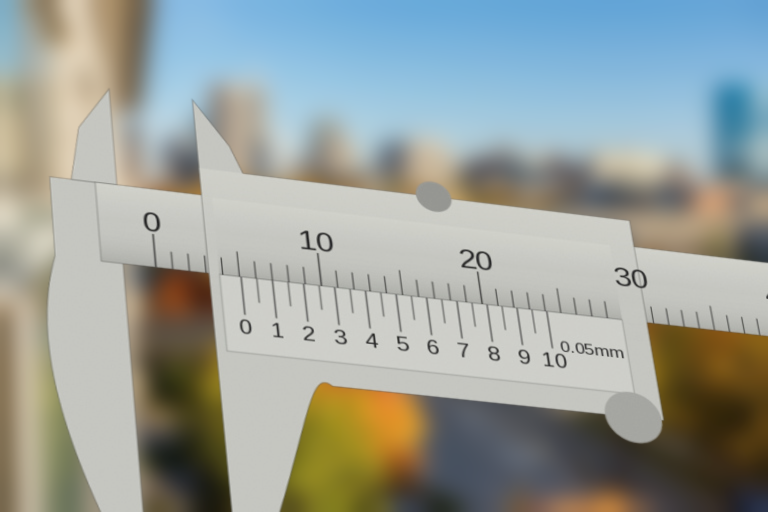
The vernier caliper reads 5.1 mm
